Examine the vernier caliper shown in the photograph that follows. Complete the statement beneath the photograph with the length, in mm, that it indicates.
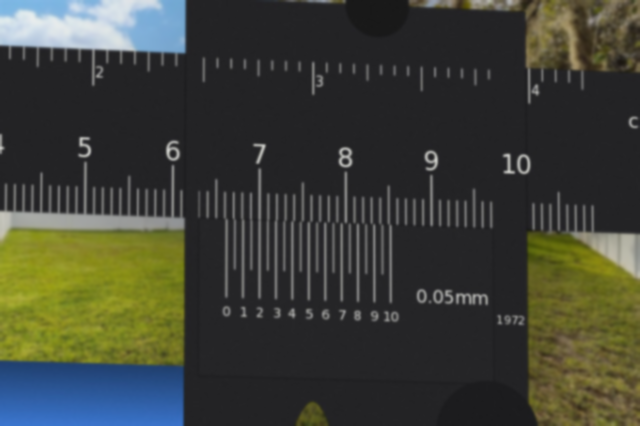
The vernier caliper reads 66.2 mm
